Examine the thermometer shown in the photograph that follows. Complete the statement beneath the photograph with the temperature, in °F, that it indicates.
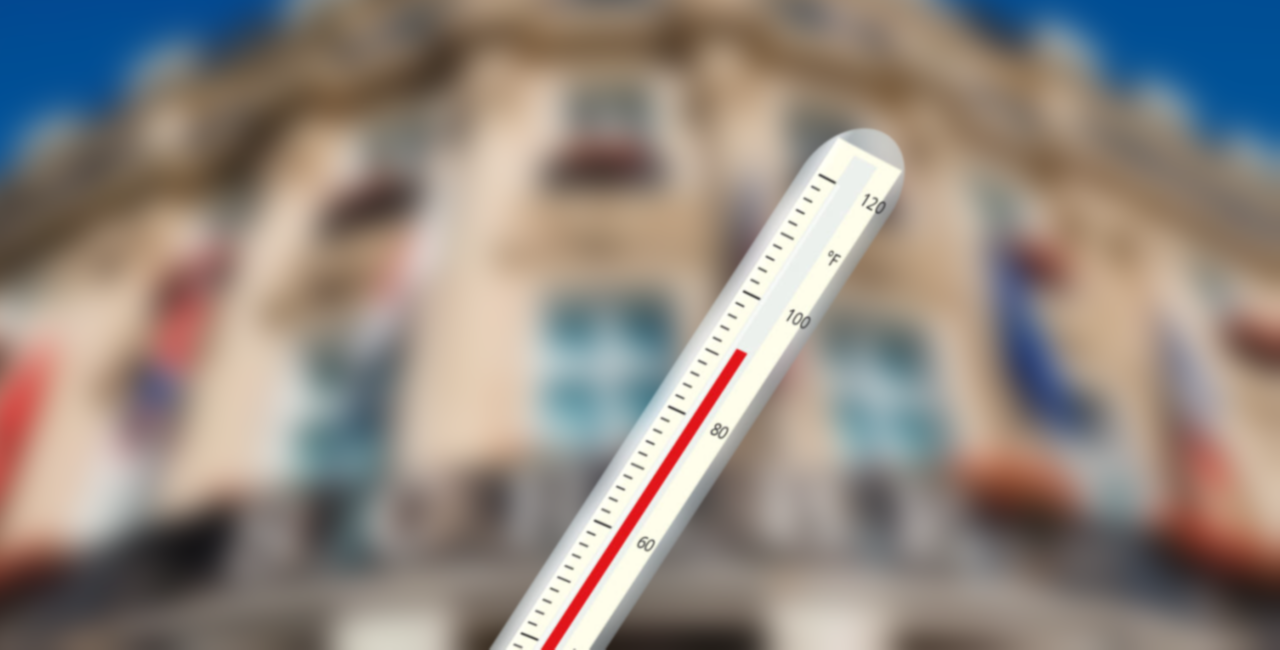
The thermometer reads 92 °F
